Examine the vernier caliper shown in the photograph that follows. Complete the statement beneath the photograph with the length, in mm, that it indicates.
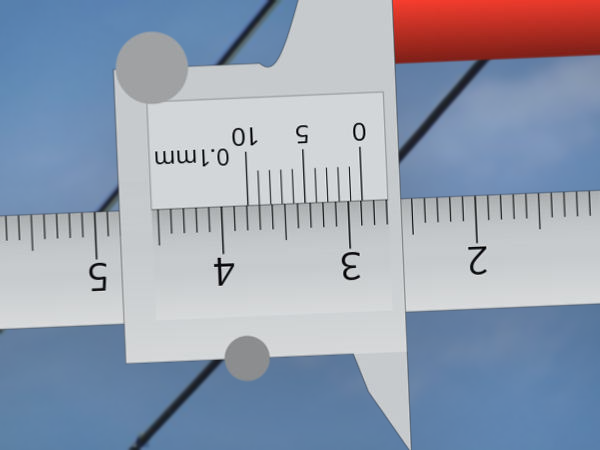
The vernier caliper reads 28.9 mm
